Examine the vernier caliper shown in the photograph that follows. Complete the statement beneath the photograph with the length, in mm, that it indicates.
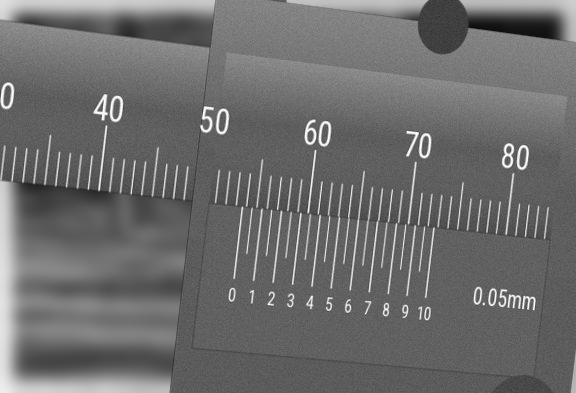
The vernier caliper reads 53.6 mm
